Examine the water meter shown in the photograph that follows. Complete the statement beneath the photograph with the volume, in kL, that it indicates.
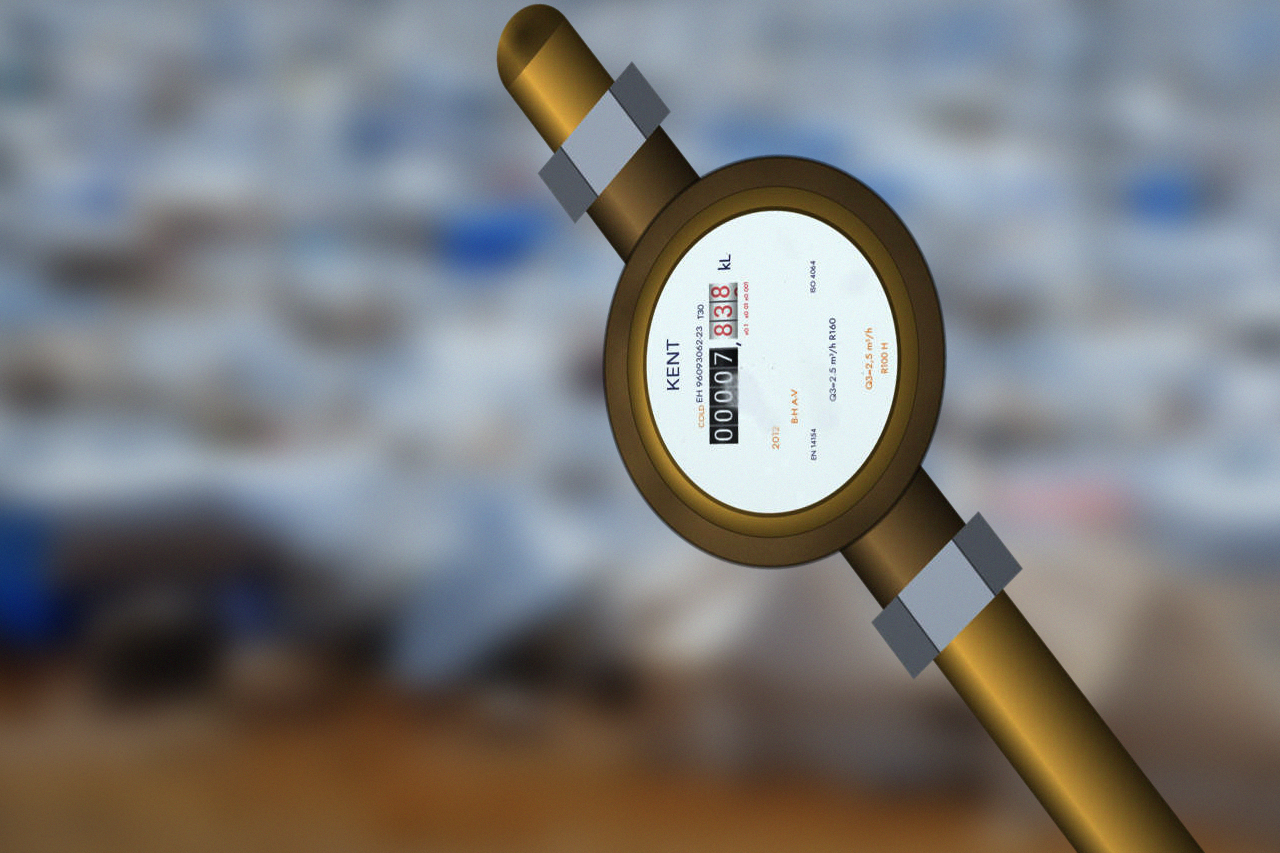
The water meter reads 7.838 kL
